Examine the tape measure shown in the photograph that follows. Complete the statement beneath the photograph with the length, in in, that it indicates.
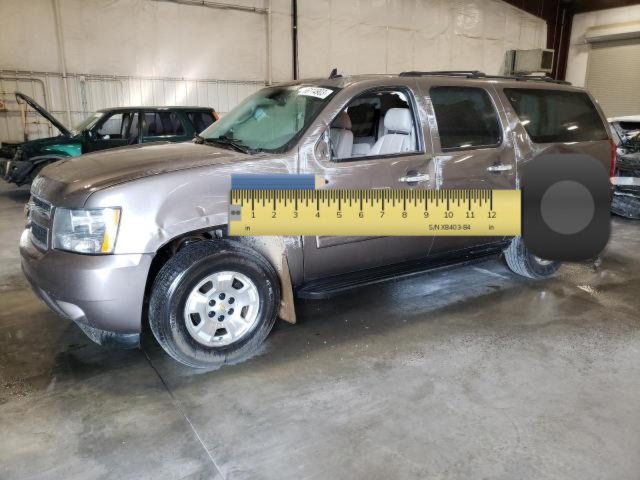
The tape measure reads 4.5 in
